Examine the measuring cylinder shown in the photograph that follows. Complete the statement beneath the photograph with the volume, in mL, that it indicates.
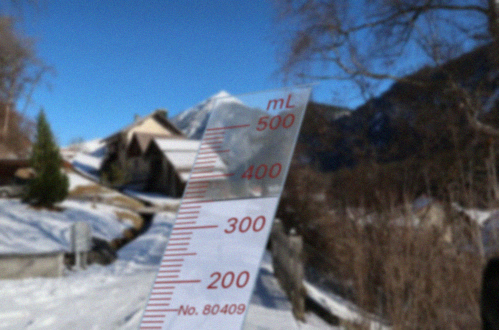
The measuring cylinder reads 350 mL
